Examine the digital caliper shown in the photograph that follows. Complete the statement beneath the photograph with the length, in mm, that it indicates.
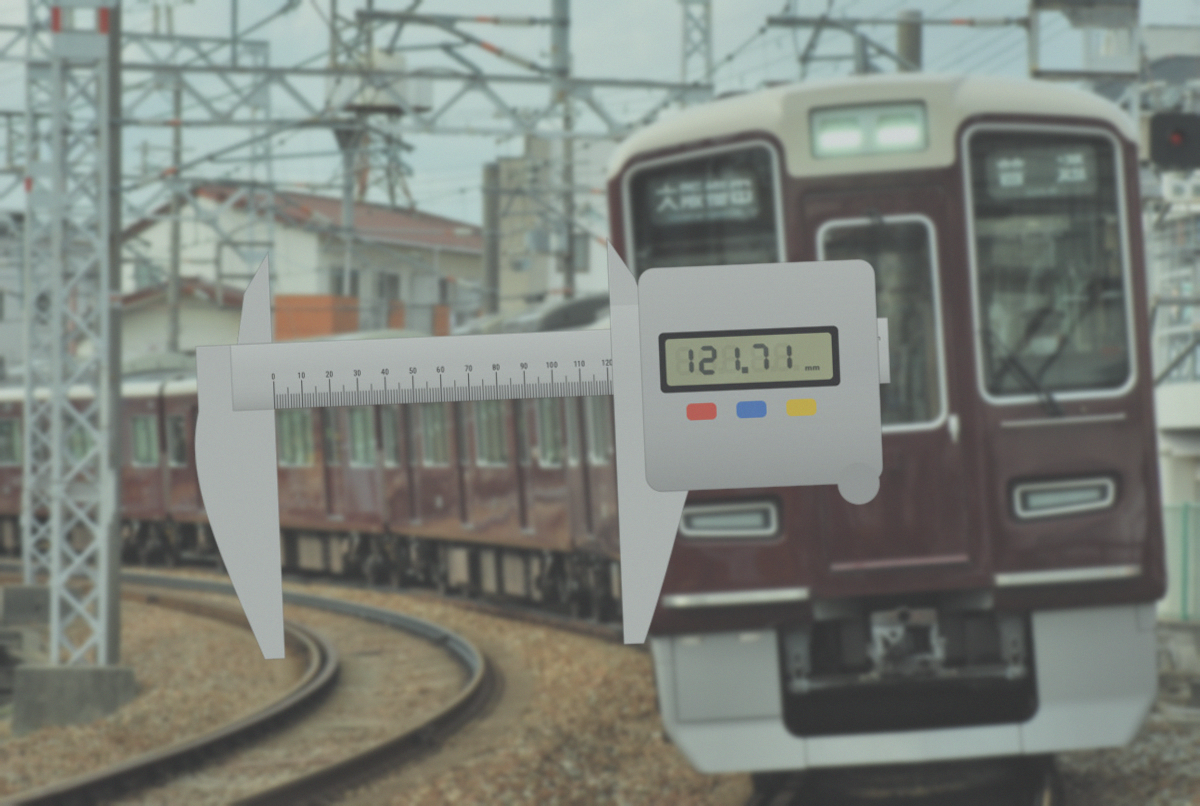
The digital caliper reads 121.71 mm
